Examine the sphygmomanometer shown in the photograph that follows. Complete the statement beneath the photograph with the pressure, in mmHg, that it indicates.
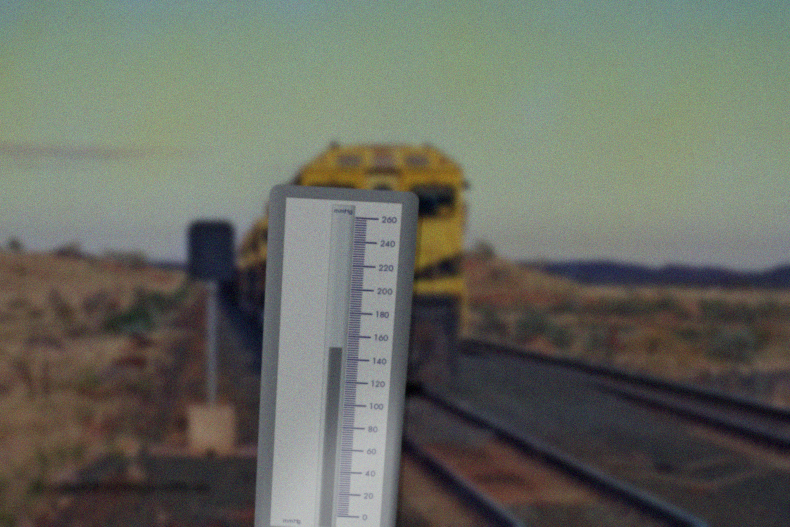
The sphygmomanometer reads 150 mmHg
